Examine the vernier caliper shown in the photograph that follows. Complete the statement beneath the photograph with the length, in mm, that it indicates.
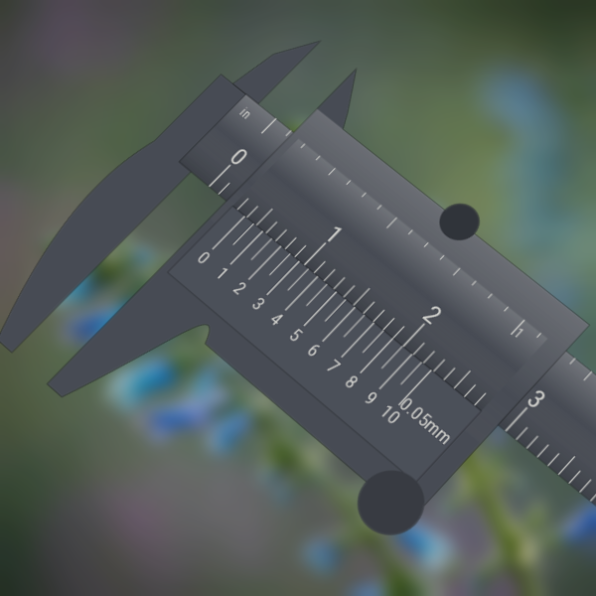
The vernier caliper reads 3.8 mm
